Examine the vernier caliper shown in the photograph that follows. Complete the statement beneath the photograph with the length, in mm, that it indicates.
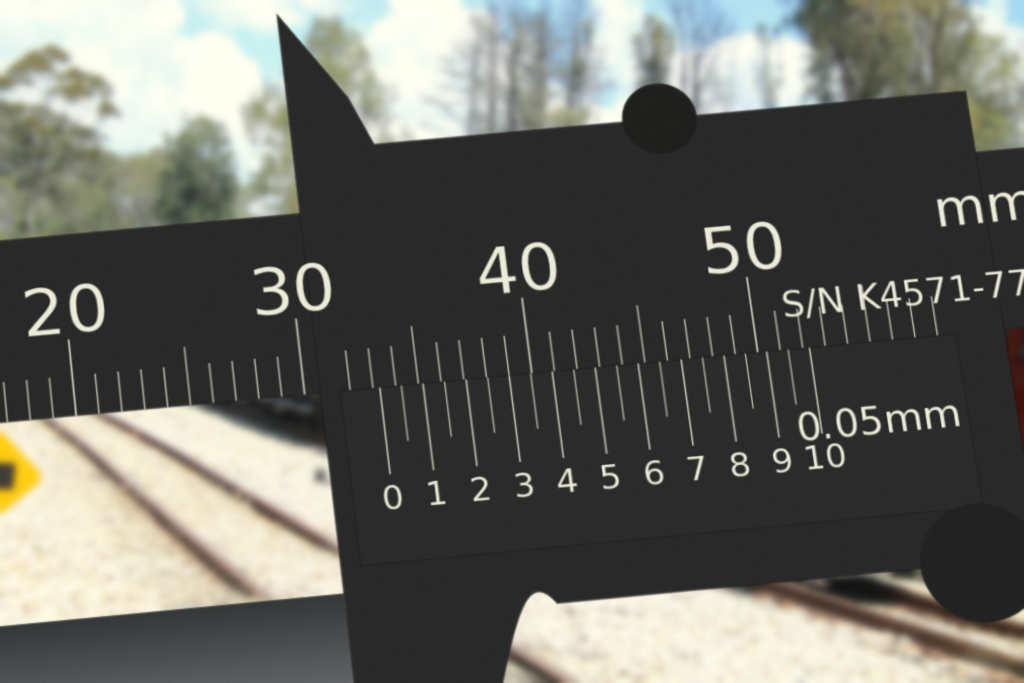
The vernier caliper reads 33.3 mm
